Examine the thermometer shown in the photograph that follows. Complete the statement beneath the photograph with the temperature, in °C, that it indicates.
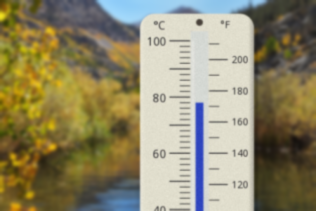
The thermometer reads 78 °C
